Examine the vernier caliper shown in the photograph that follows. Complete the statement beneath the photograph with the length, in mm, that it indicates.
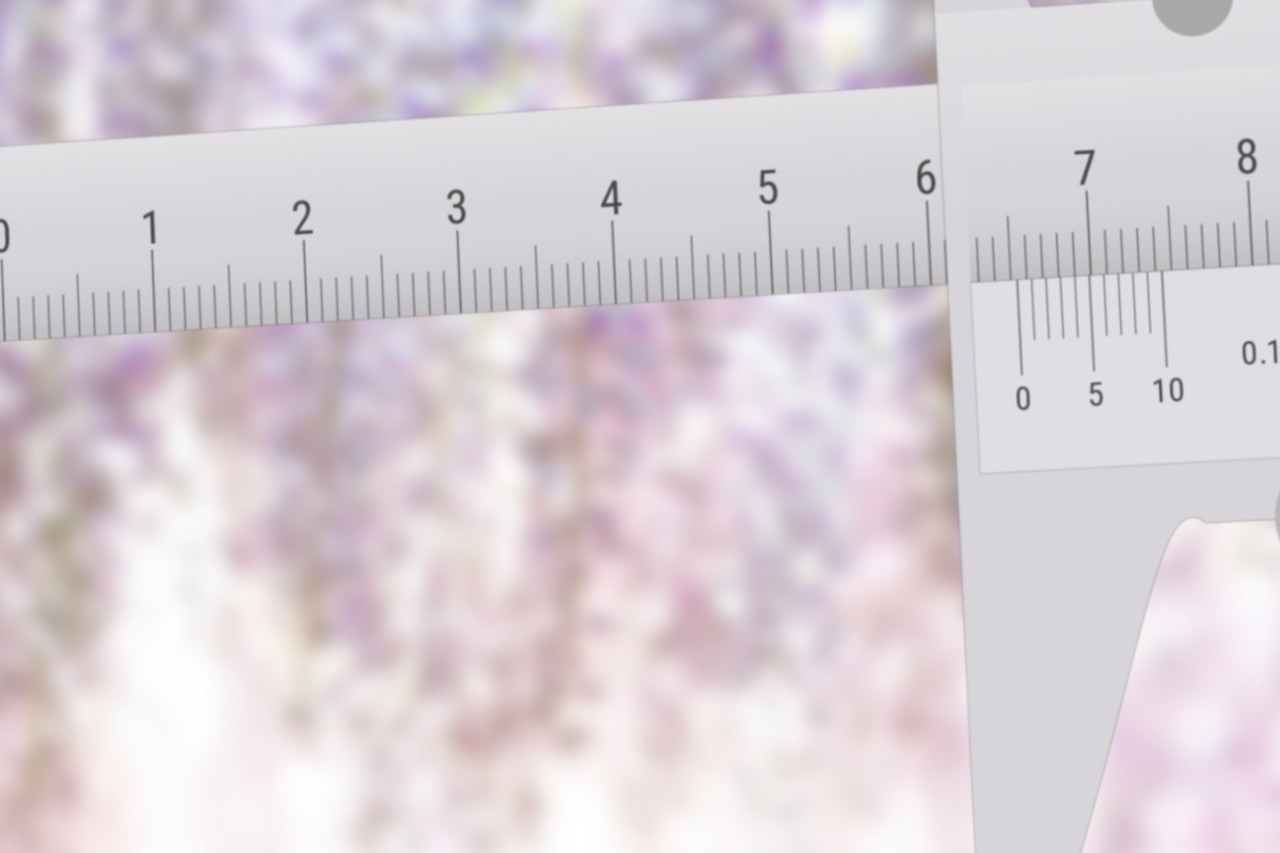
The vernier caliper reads 65.4 mm
